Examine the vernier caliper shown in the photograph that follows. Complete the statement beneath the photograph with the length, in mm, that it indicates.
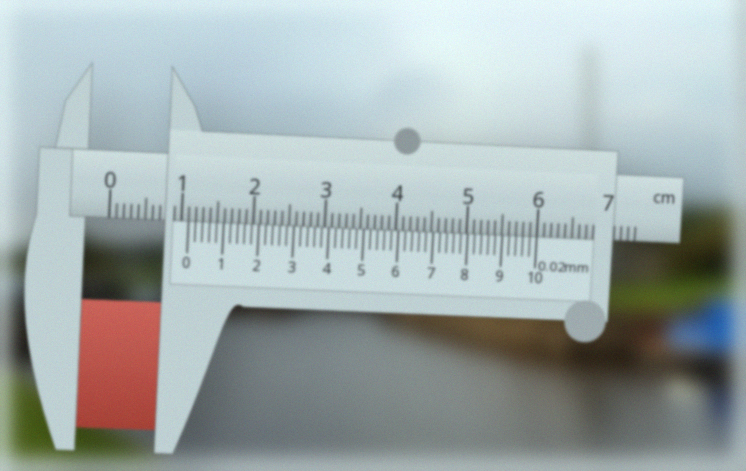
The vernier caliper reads 11.0 mm
